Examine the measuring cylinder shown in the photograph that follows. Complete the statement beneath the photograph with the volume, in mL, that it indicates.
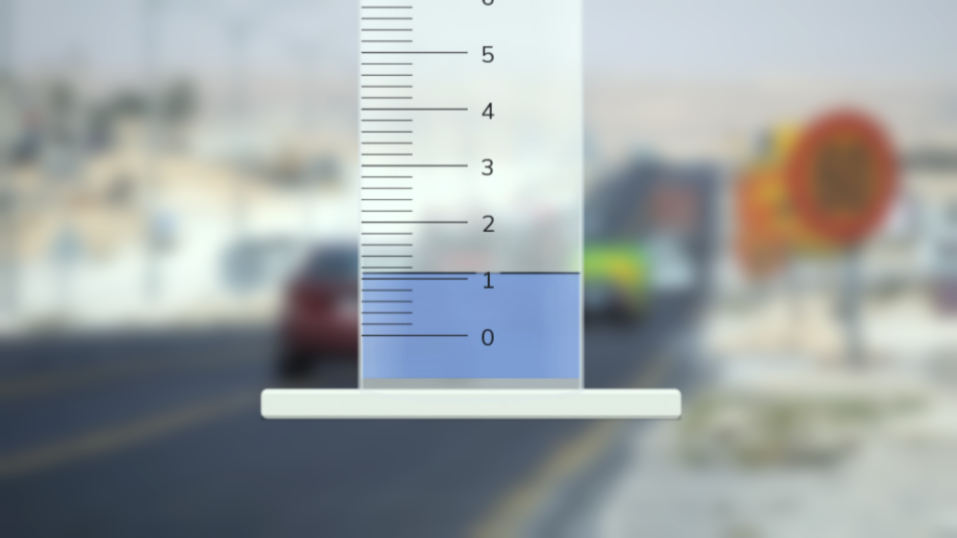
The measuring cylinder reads 1.1 mL
